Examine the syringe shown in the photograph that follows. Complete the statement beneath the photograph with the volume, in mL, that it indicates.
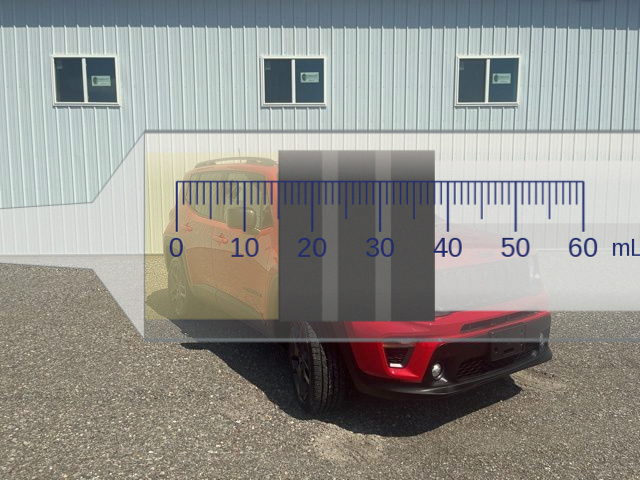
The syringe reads 15 mL
